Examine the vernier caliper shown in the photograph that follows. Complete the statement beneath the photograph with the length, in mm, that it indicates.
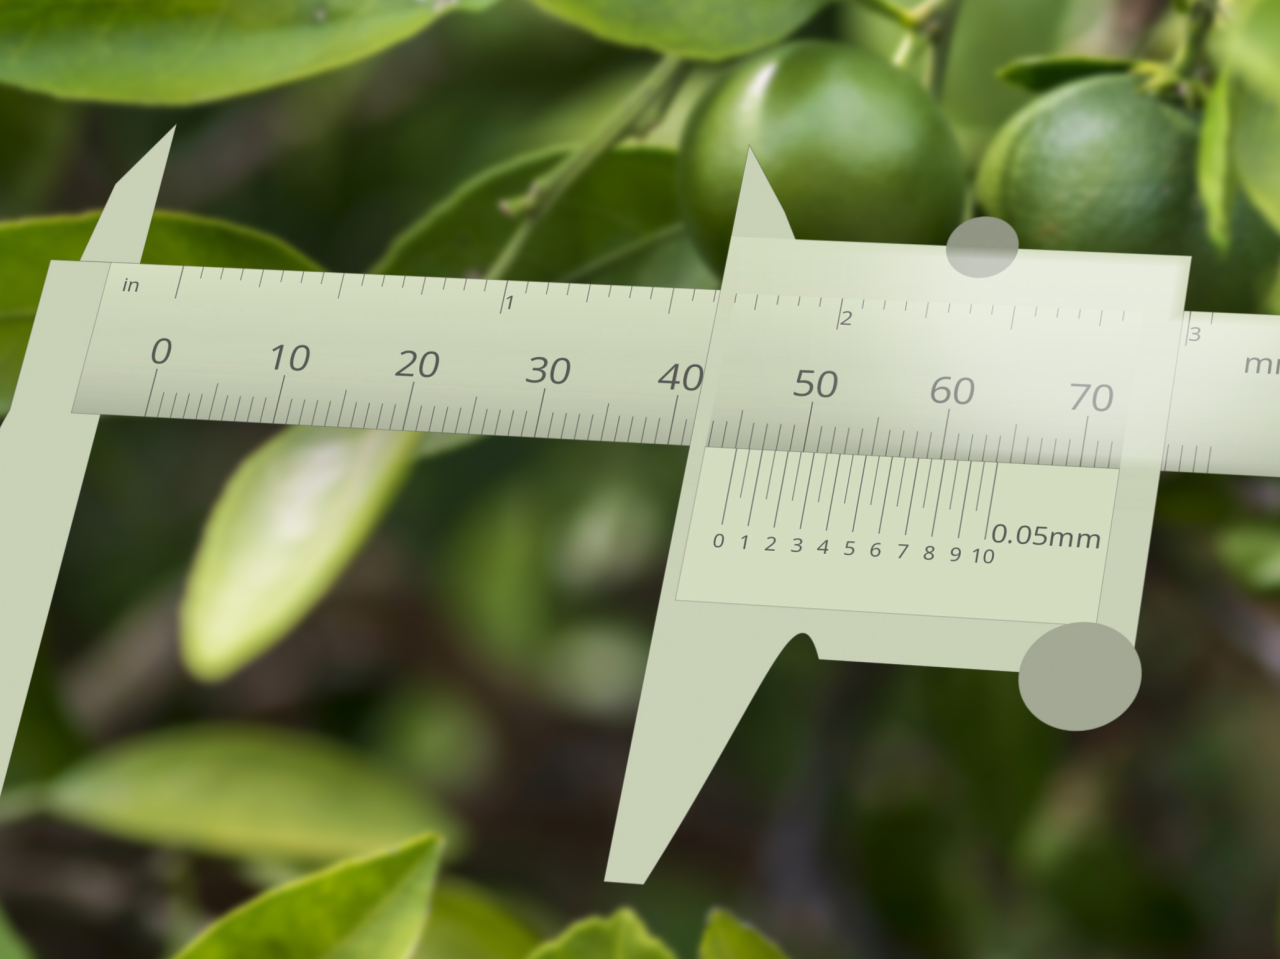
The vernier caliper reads 45.1 mm
